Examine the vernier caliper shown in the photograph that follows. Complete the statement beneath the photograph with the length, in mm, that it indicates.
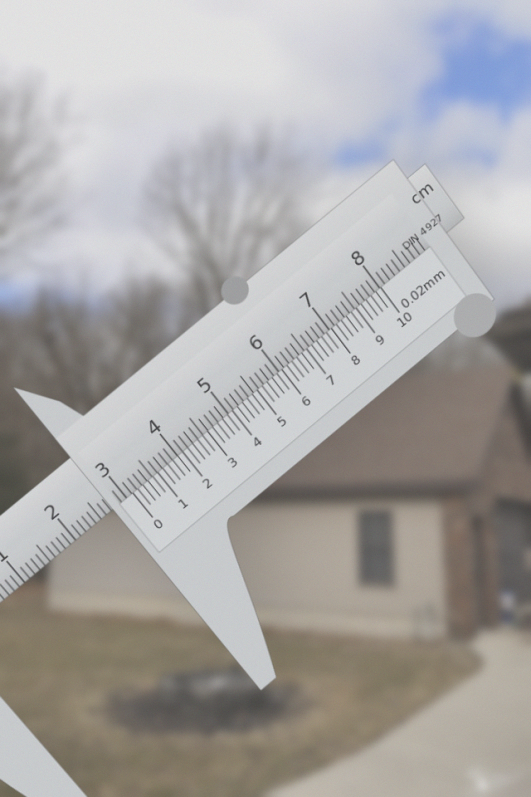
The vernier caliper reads 31.2 mm
